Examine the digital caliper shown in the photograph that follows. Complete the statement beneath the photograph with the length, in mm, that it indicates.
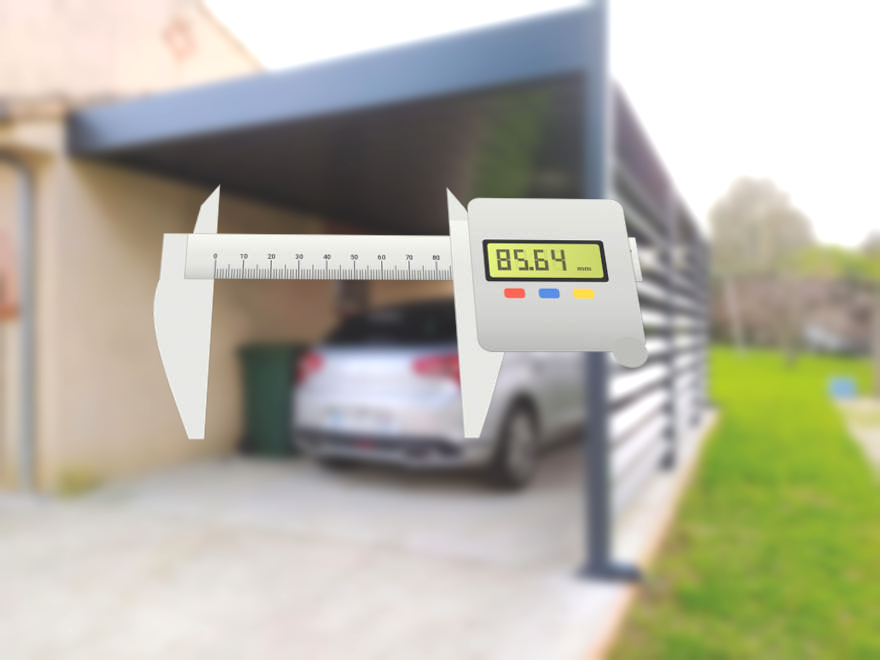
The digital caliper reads 85.64 mm
